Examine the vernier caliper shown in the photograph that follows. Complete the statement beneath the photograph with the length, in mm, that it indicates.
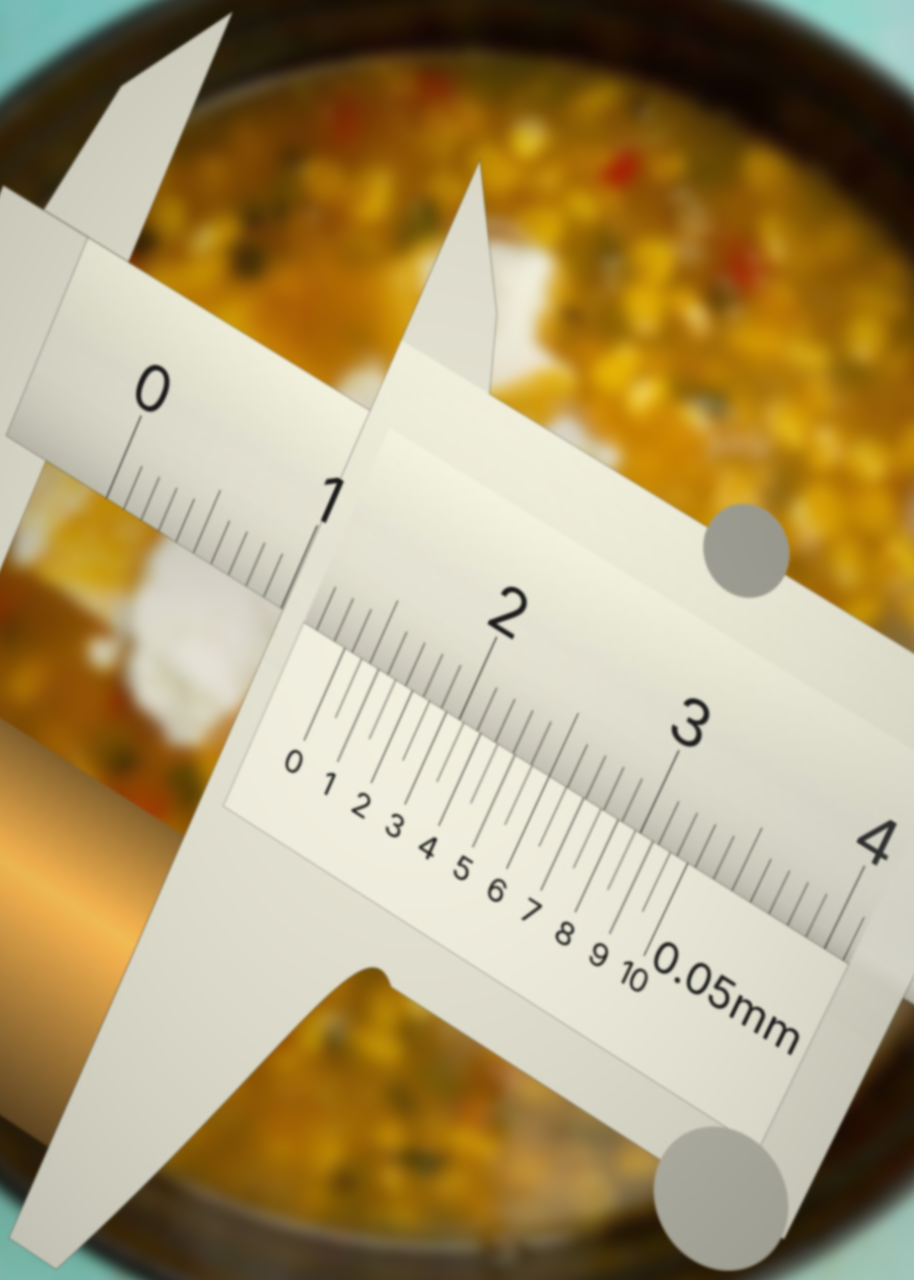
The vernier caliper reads 13.6 mm
